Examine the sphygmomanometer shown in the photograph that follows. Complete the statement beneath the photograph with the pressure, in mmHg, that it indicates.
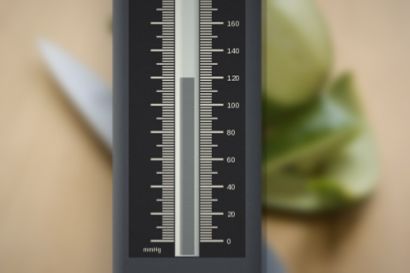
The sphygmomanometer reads 120 mmHg
